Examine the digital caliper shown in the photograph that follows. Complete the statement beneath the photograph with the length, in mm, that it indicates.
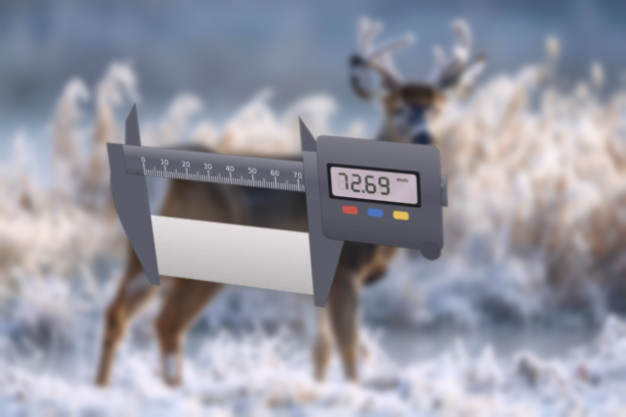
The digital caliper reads 72.69 mm
